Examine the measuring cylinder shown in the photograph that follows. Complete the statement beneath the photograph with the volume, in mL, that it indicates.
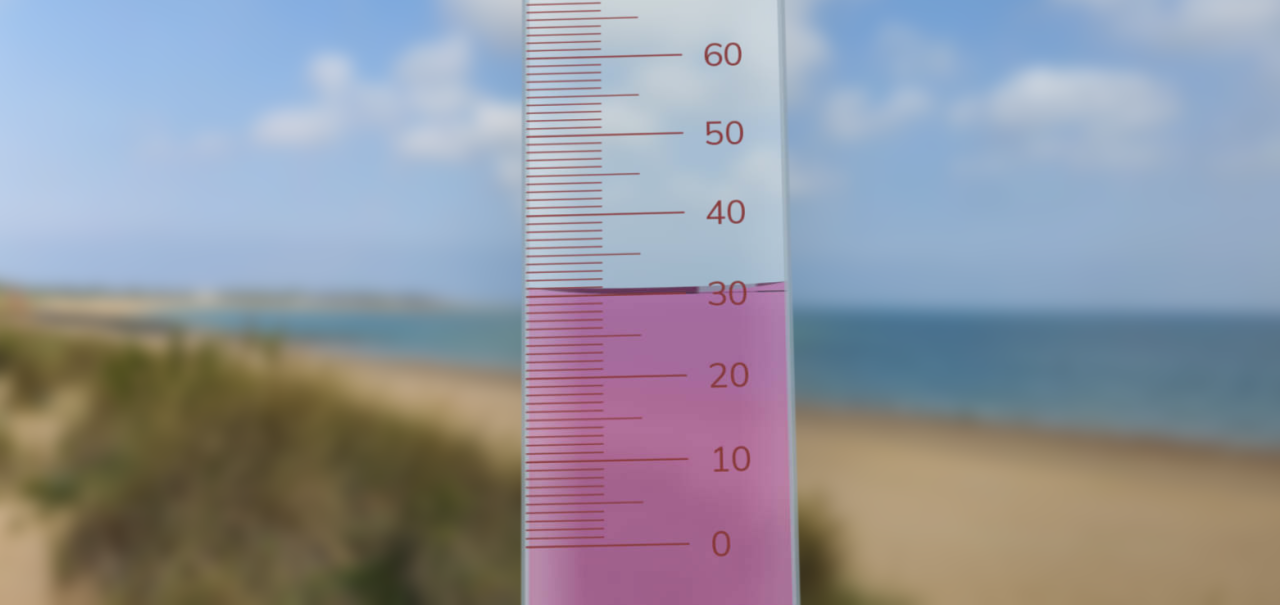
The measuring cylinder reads 30 mL
